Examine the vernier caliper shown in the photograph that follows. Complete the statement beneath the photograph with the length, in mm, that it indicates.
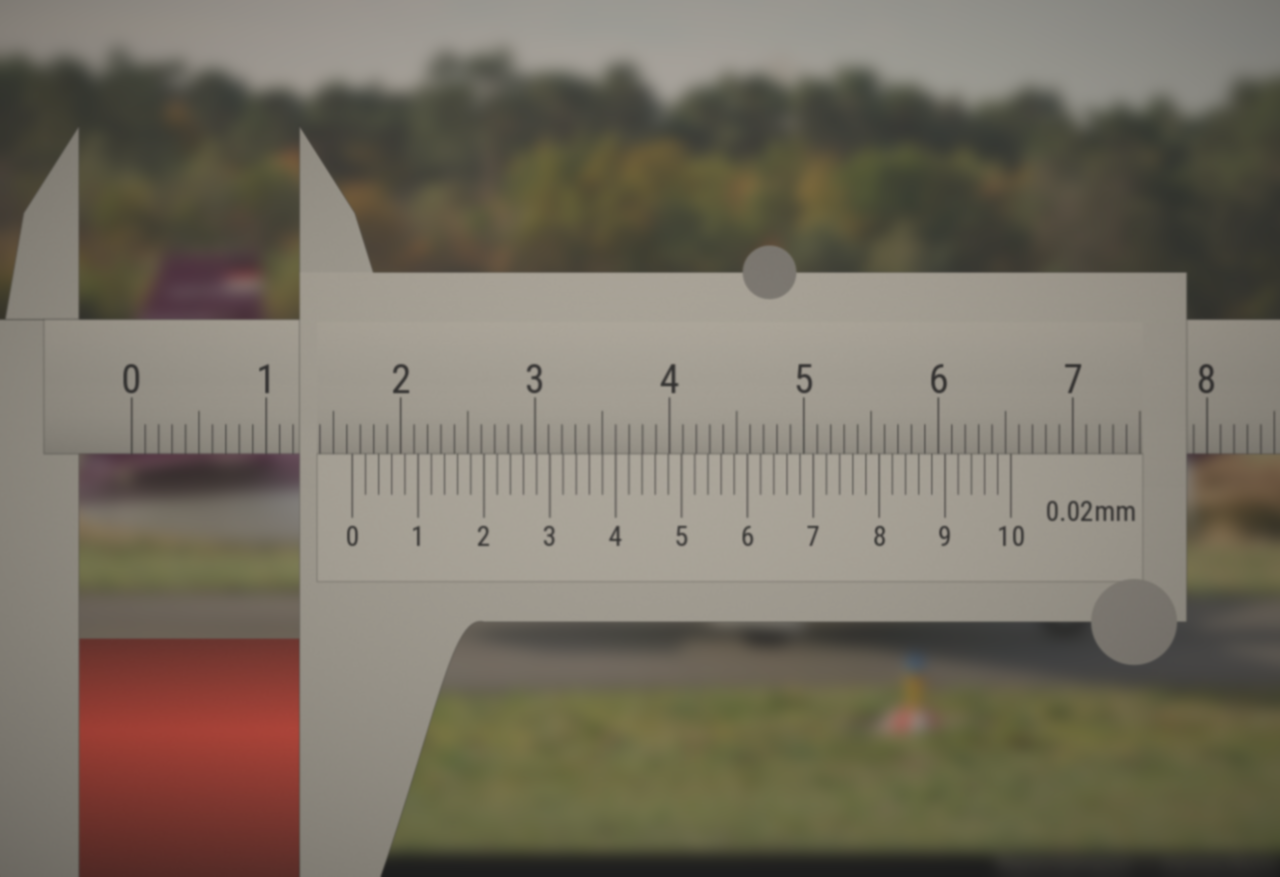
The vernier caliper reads 16.4 mm
